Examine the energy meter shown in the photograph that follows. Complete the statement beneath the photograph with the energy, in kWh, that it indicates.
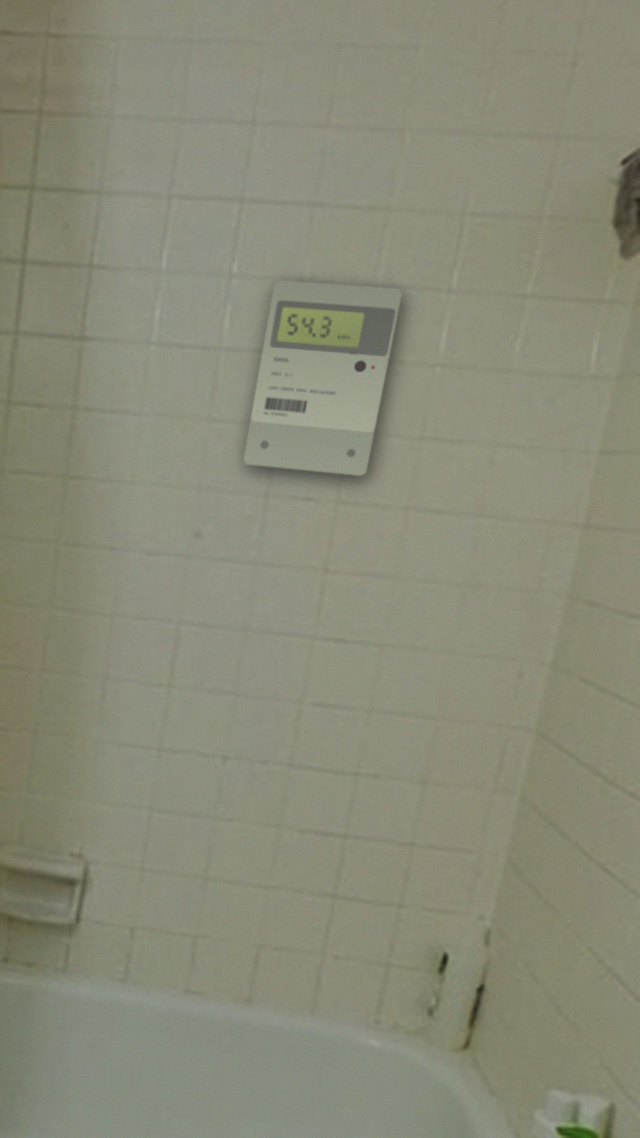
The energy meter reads 54.3 kWh
